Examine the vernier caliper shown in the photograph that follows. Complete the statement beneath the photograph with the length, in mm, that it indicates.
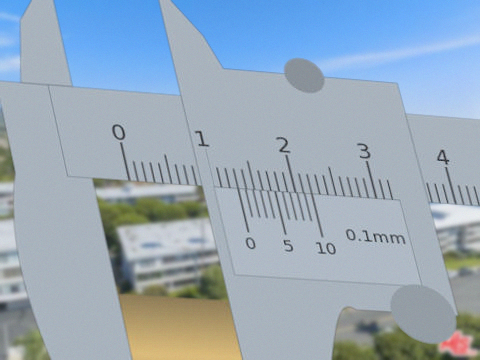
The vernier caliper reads 13.0 mm
